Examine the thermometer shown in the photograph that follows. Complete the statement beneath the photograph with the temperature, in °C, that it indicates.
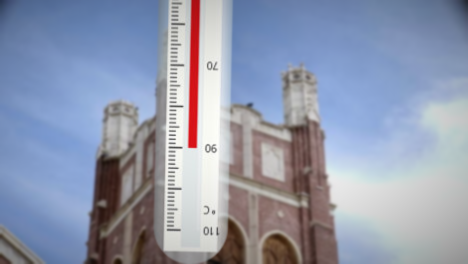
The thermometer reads 90 °C
